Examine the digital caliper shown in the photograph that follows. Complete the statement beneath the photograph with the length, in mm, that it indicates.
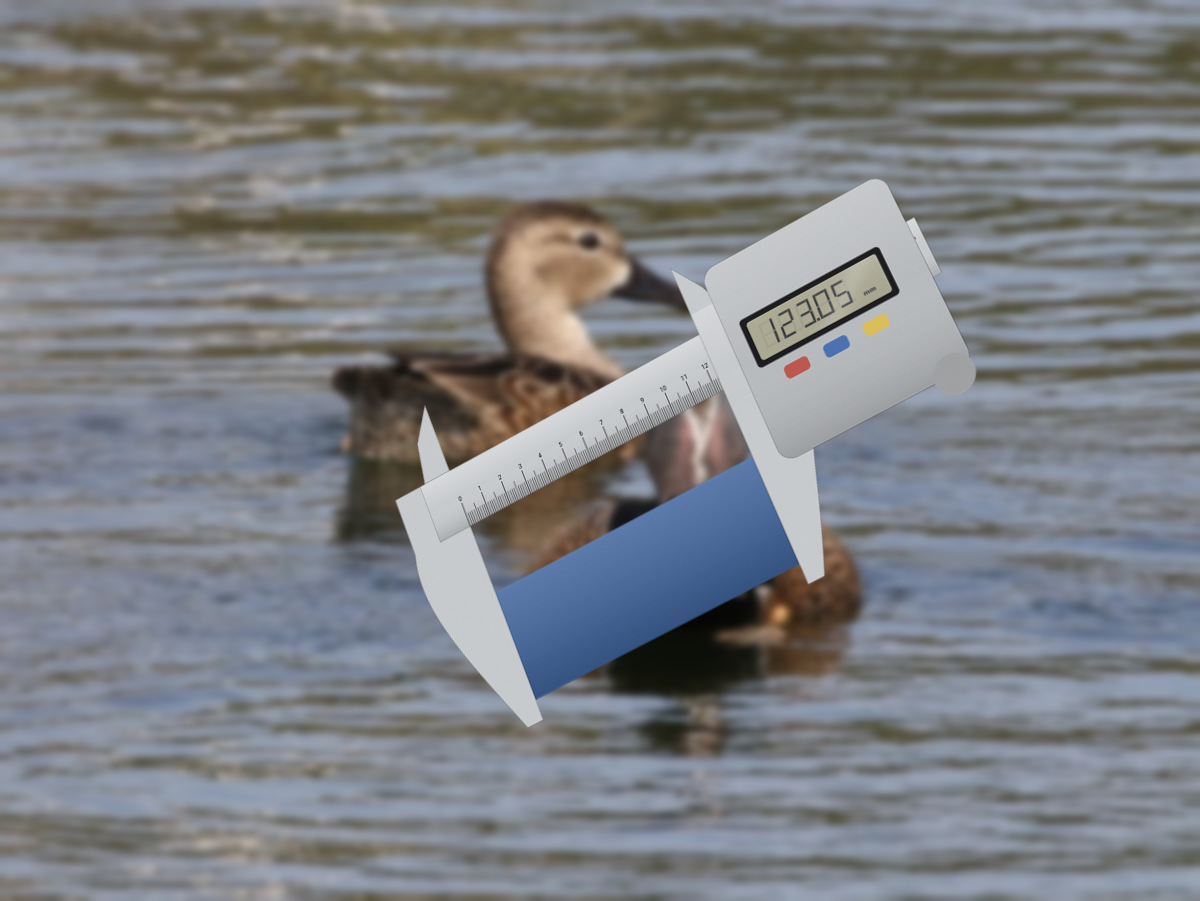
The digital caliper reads 123.05 mm
